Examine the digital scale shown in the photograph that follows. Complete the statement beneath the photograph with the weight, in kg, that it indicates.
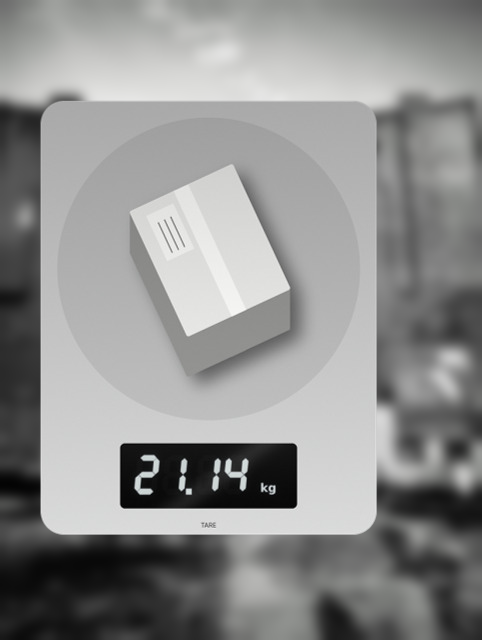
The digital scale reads 21.14 kg
